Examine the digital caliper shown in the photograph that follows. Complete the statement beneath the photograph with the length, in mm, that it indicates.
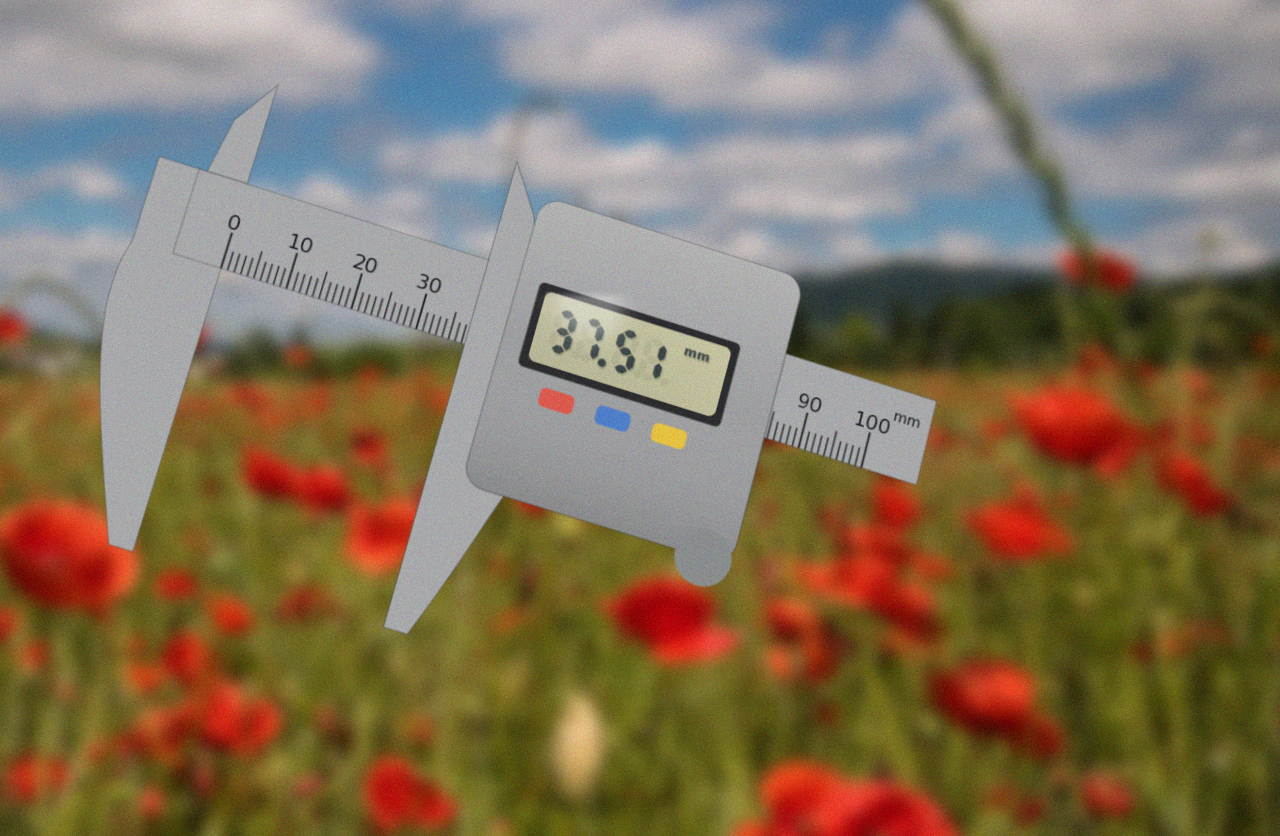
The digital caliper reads 37.51 mm
